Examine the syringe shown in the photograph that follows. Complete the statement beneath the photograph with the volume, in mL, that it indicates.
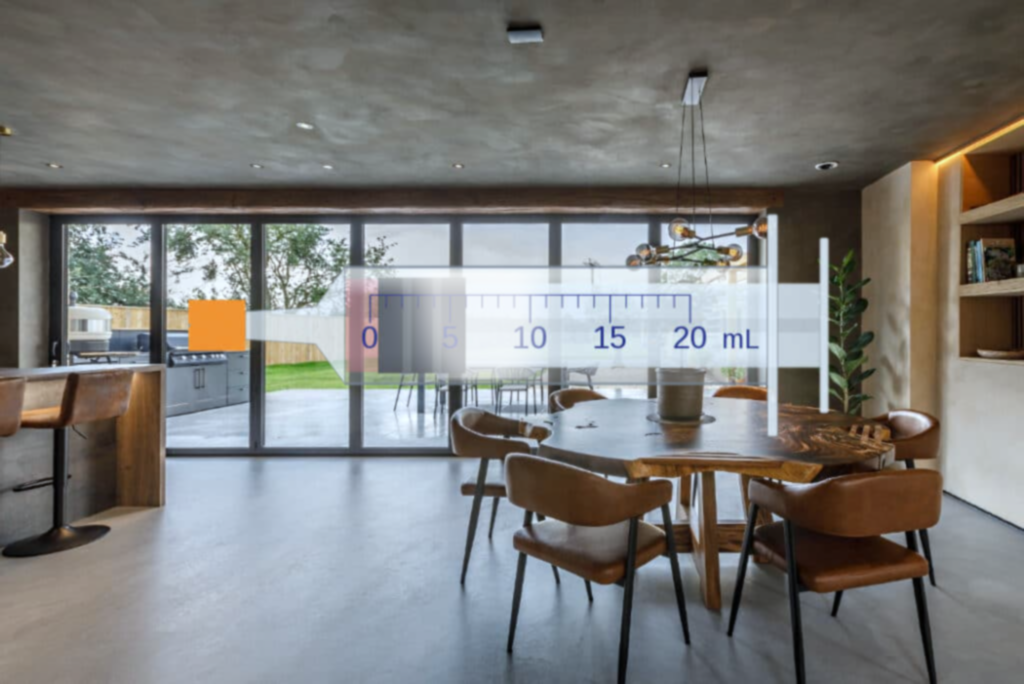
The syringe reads 0.5 mL
